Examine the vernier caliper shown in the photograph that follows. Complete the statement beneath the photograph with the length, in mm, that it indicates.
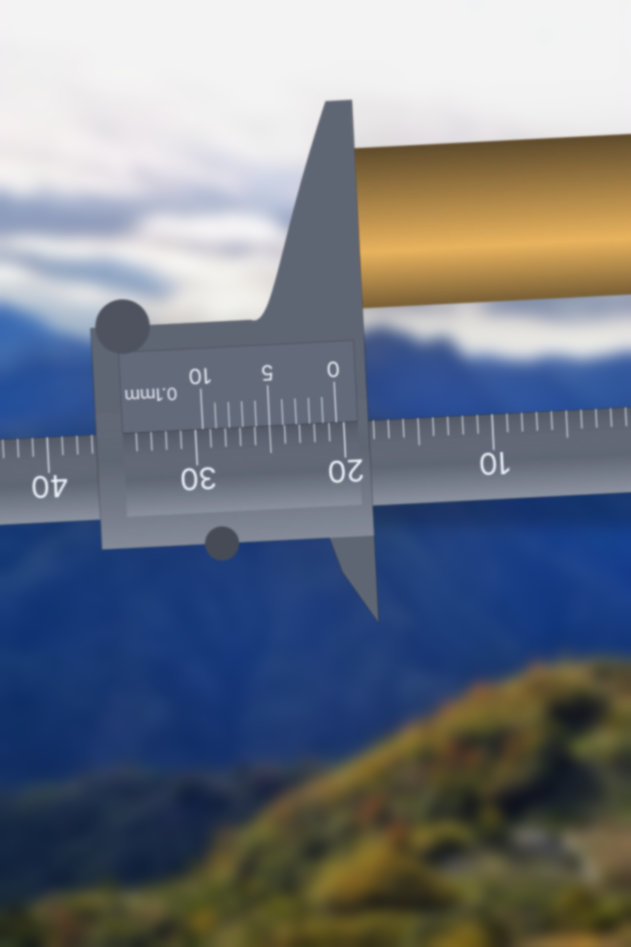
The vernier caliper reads 20.5 mm
